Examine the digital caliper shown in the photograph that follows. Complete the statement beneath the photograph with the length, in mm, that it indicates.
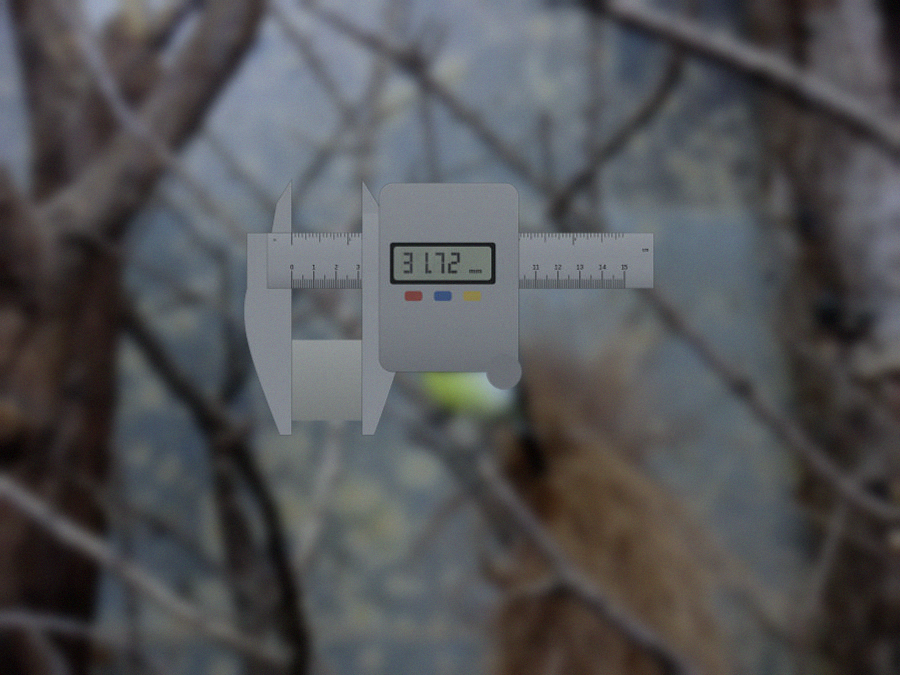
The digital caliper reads 31.72 mm
